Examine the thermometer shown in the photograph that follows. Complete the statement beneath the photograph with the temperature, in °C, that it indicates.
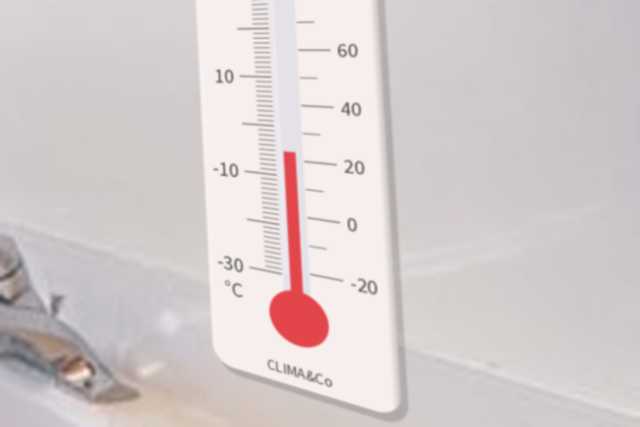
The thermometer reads -5 °C
